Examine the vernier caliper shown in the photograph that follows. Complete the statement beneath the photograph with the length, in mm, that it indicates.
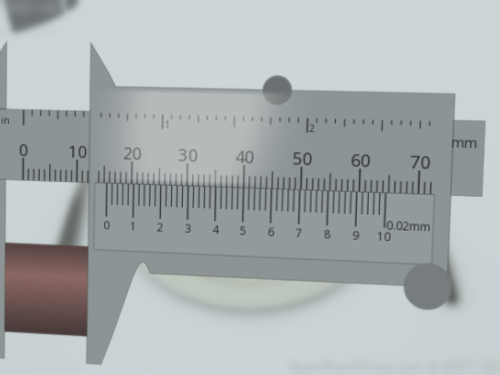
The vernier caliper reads 15.5 mm
